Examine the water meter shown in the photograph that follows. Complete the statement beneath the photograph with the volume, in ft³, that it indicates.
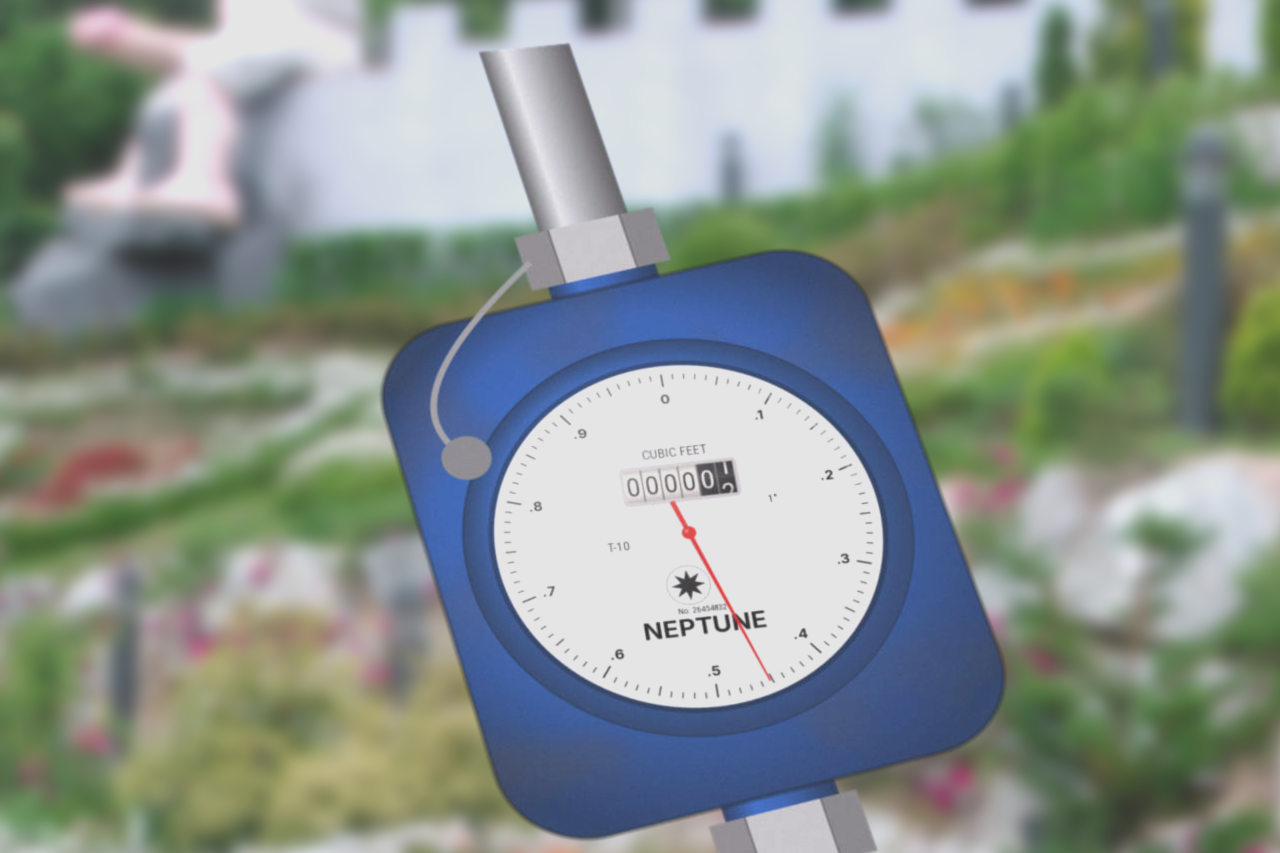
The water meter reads 1.45 ft³
